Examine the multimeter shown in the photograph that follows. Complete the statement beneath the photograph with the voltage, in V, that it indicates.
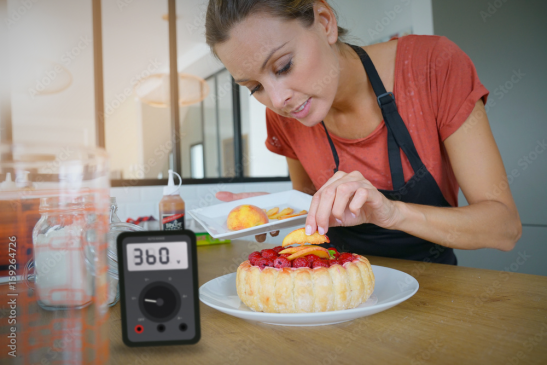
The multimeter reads 360 V
